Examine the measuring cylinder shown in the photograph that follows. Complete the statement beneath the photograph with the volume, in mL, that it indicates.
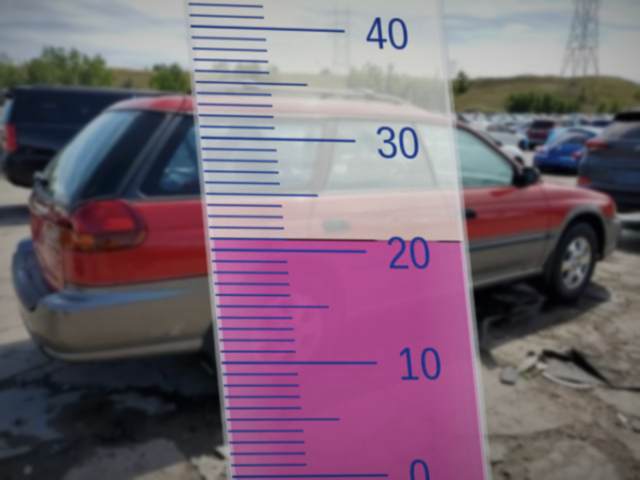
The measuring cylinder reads 21 mL
